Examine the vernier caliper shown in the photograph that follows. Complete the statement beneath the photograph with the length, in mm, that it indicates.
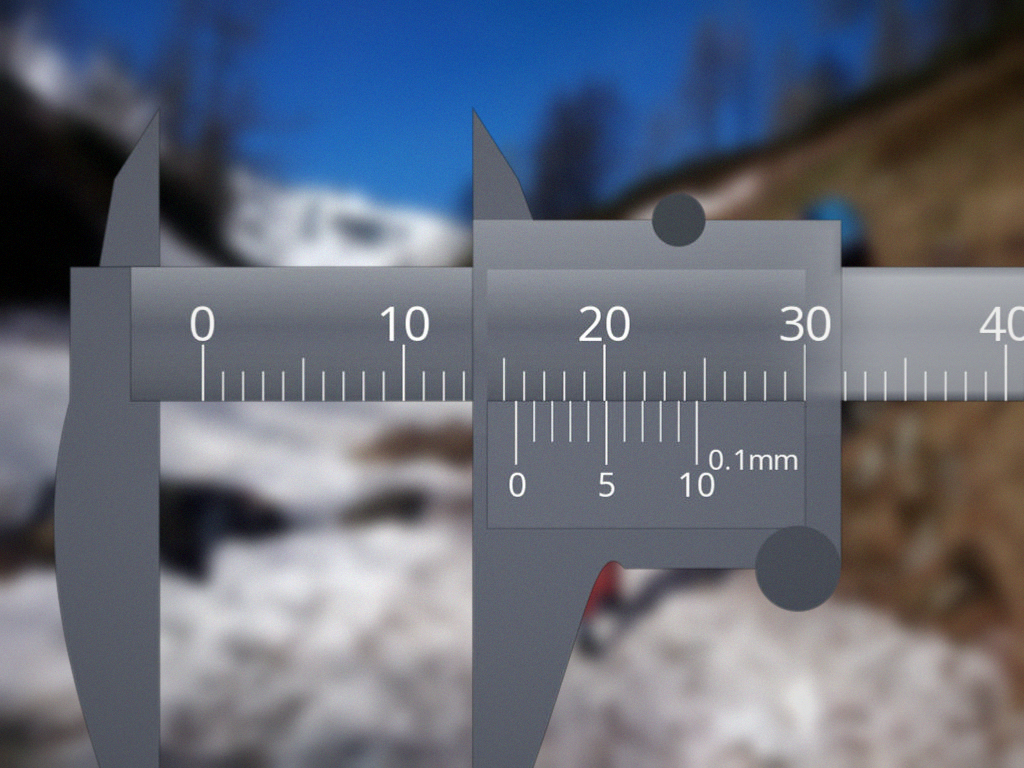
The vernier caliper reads 15.6 mm
